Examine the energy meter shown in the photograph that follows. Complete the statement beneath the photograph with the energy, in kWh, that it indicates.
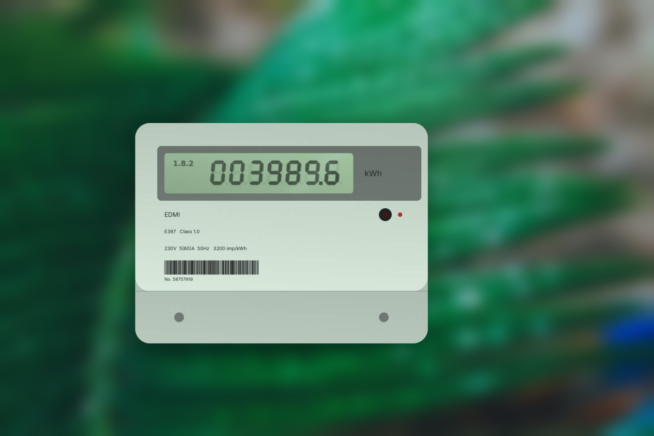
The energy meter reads 3989.6 kWh
